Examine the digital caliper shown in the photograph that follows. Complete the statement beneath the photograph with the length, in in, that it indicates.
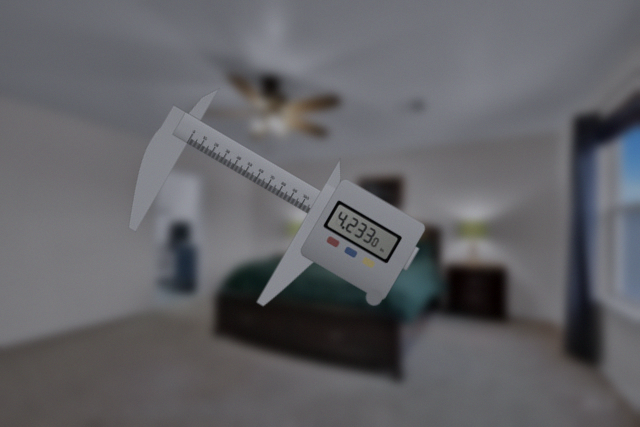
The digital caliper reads 4.2330 in
